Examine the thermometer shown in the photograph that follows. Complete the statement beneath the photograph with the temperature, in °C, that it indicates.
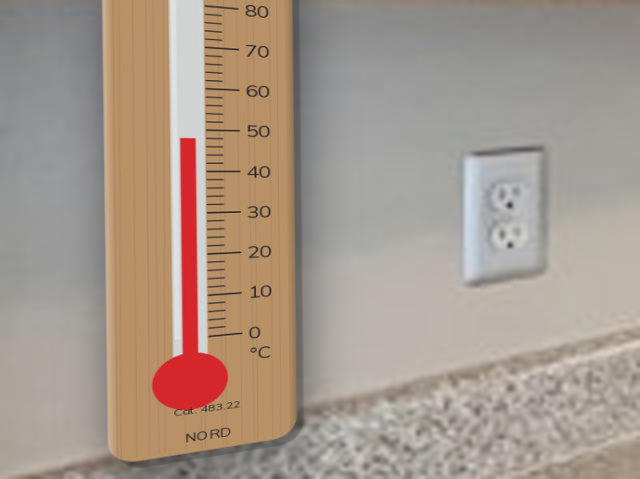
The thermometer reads 48 °C
